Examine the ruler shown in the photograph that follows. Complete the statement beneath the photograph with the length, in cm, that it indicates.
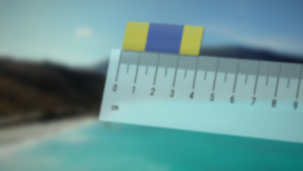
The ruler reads 4 cm
